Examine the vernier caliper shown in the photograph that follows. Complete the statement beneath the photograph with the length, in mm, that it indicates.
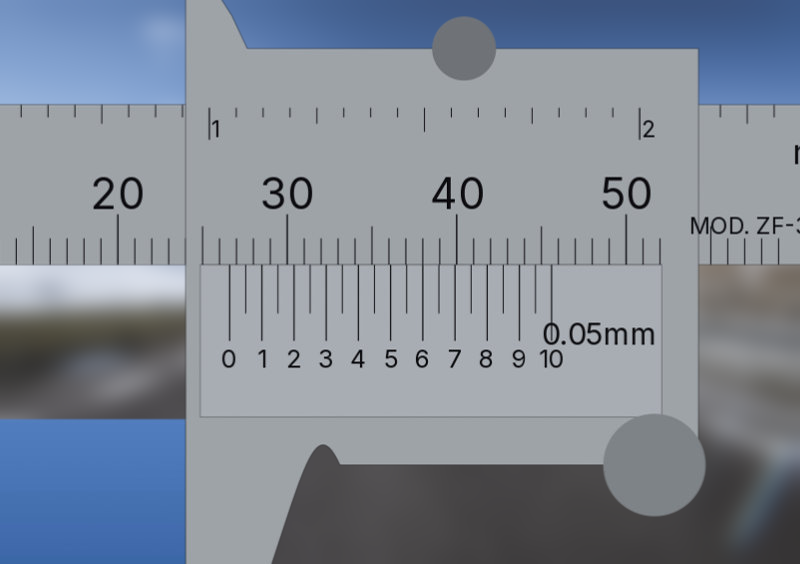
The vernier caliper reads 26.6 mm
